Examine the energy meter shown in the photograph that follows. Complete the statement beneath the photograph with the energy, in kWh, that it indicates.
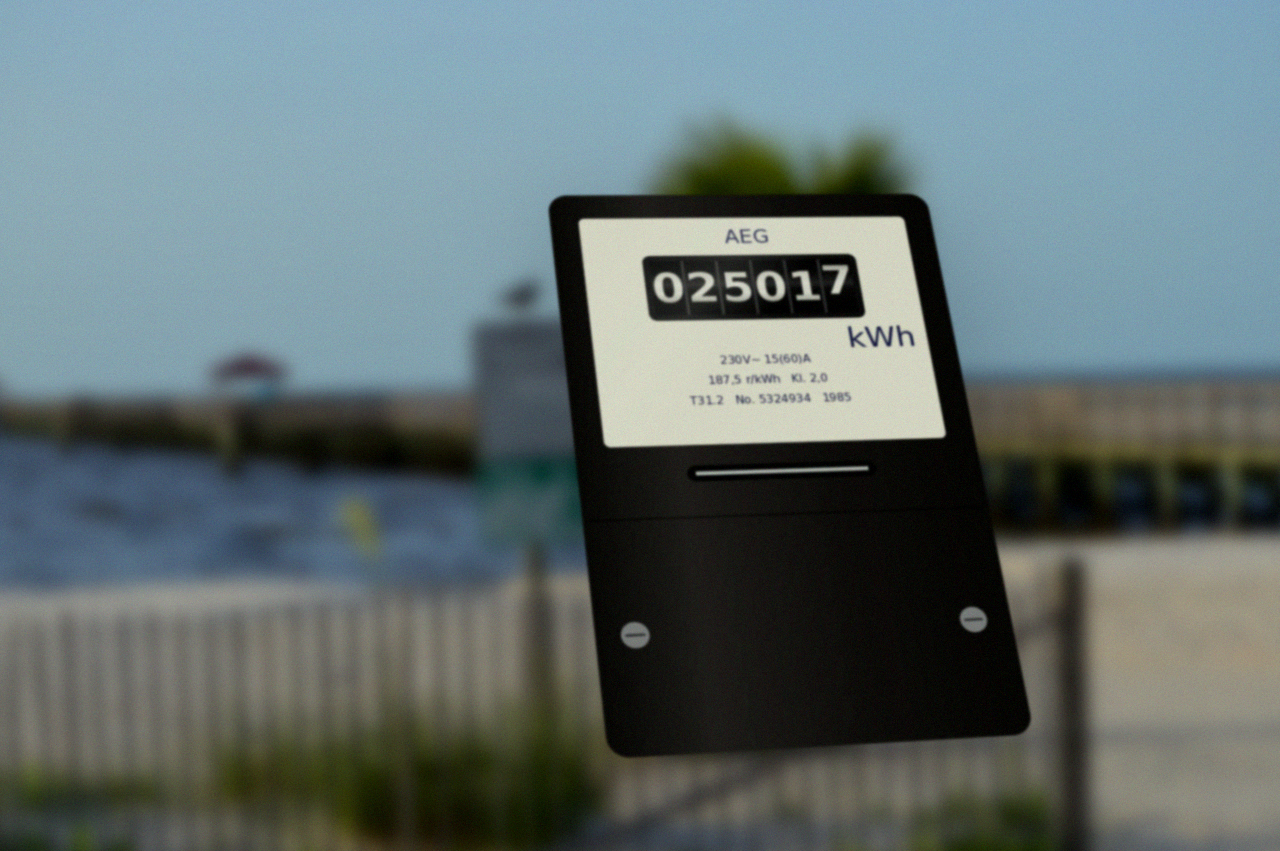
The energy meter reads 25017 kWh
